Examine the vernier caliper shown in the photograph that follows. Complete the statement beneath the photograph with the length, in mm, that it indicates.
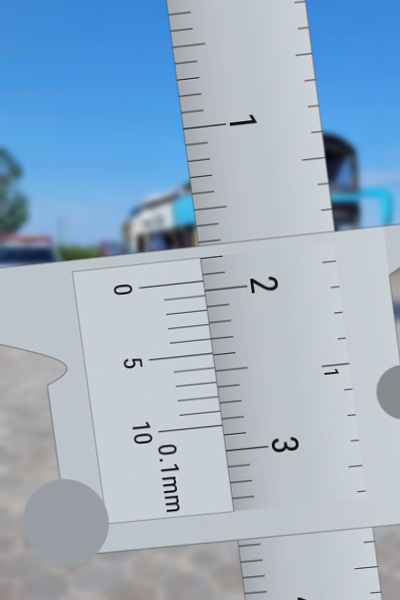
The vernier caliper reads 19.4 mm
